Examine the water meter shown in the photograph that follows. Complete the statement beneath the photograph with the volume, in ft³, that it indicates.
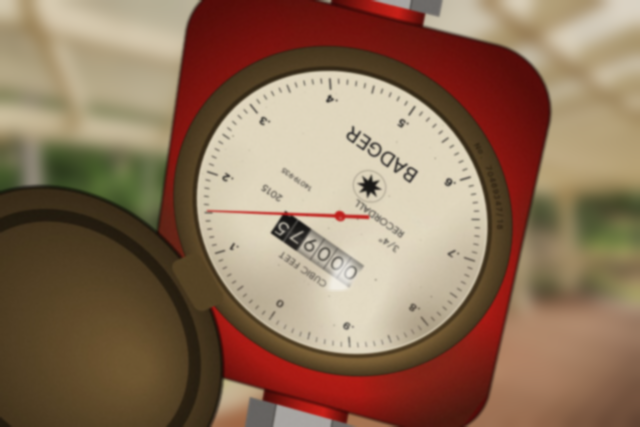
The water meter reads 975.15 ft³
